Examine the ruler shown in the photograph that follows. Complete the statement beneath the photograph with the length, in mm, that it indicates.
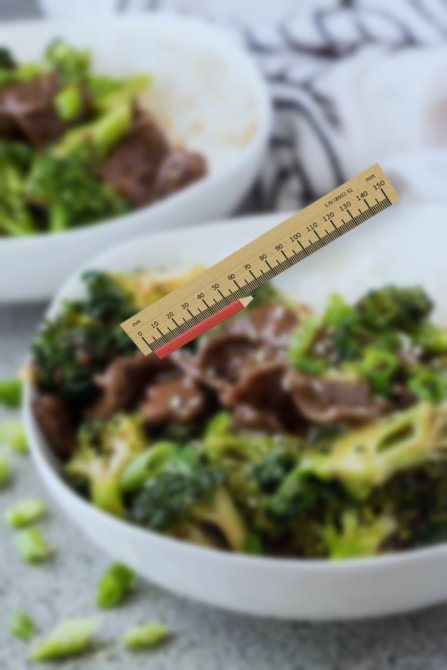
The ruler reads 65 mm
